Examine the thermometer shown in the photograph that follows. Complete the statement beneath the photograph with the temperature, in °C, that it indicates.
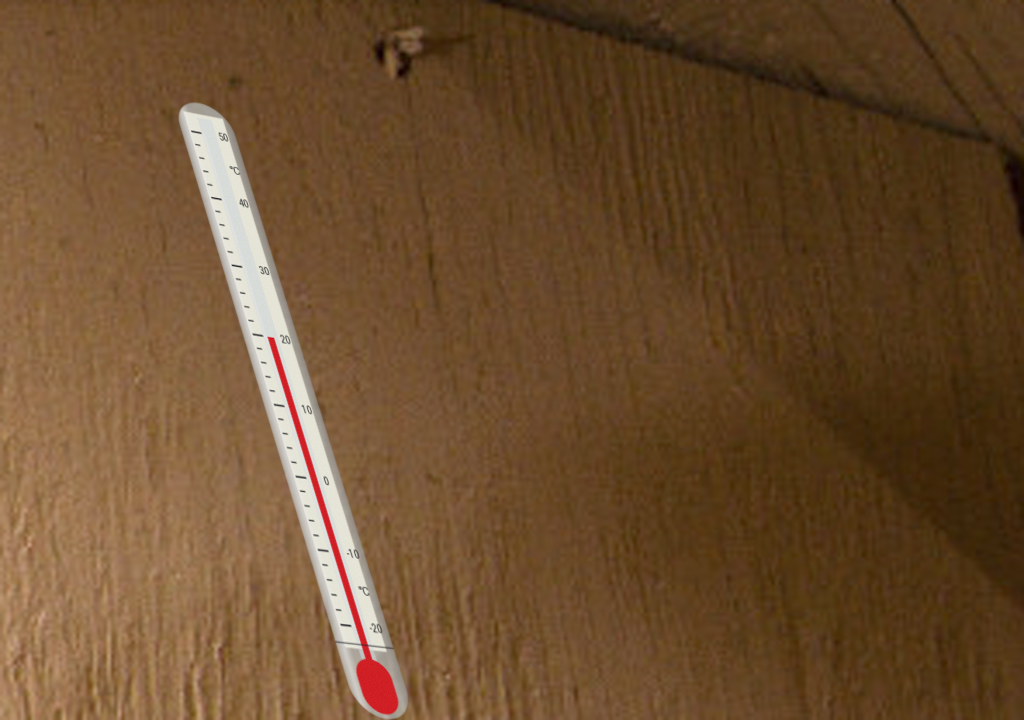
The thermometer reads 20 °C
